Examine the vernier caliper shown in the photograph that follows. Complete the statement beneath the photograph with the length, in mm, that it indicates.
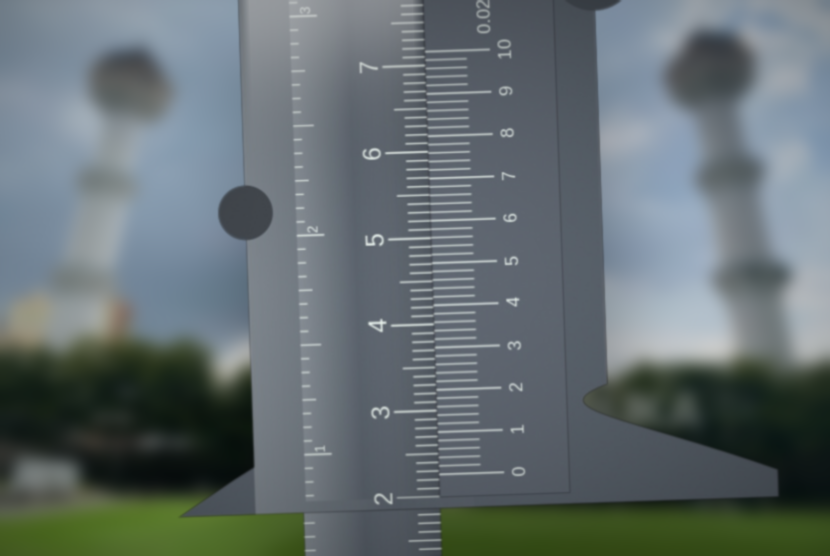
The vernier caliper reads 22.6 mm
